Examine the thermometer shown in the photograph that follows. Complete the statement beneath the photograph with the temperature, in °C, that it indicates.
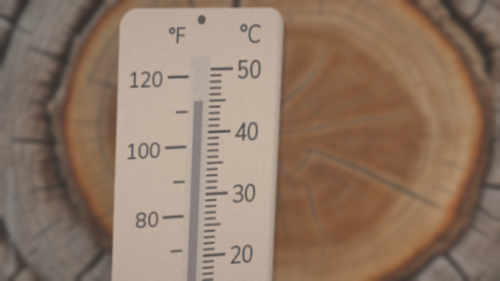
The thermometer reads 45 °C
